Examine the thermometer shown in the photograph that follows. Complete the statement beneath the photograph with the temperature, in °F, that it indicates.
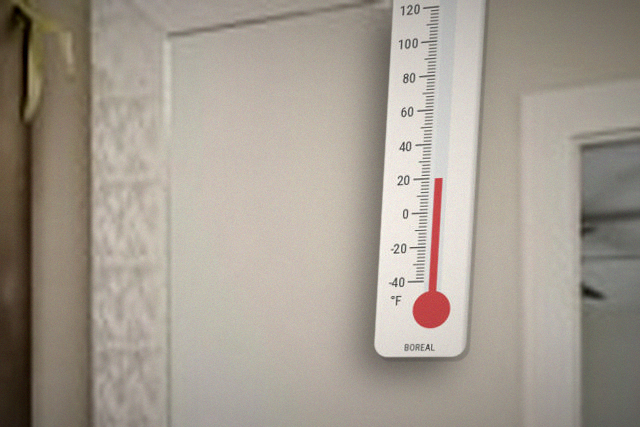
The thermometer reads 20 °F
